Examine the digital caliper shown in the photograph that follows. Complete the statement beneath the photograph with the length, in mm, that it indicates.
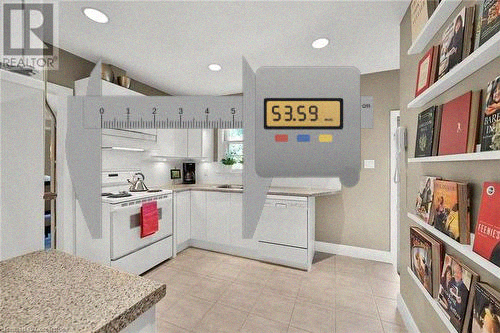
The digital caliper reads 53.59 mm
